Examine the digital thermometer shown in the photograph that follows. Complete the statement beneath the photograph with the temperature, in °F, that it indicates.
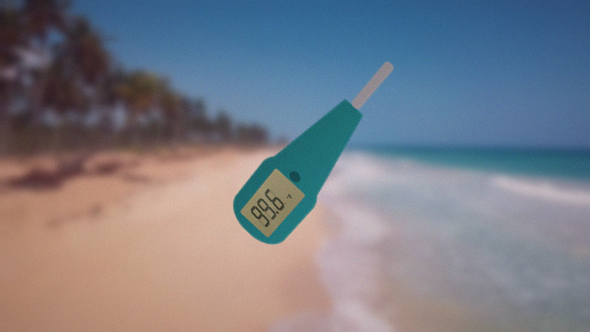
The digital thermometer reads 99.6 °F
